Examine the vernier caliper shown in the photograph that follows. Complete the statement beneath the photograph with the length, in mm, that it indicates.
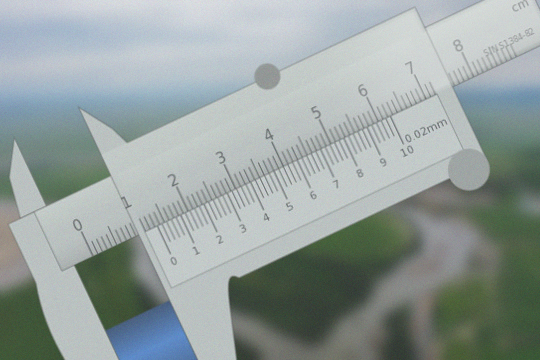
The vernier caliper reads 13.5 mm
